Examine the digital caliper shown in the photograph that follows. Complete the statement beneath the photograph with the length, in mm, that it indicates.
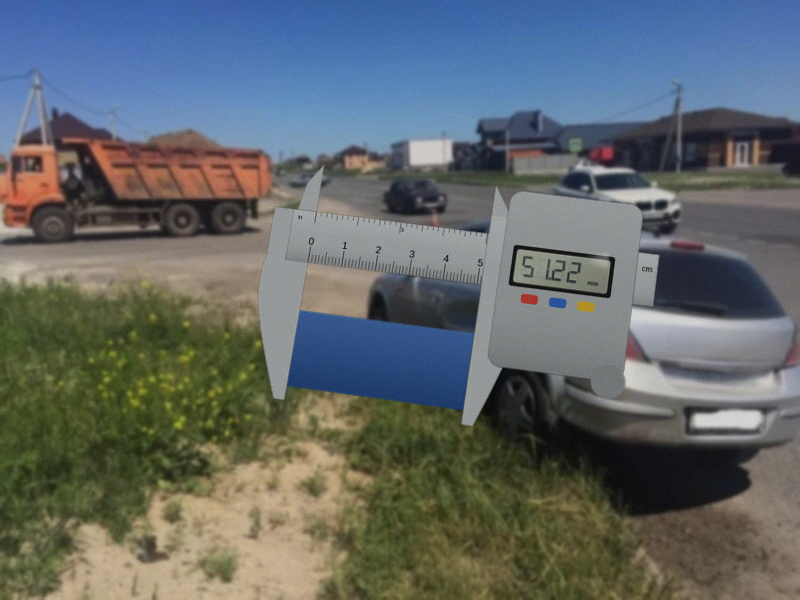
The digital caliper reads 51.22 mm
